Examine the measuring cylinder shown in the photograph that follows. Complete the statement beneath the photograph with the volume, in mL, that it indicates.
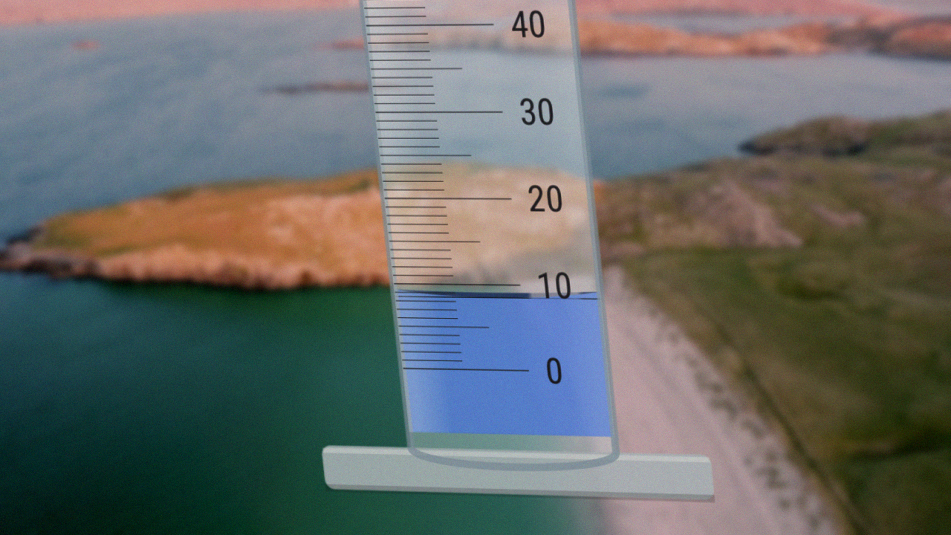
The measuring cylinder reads 8.5 mL
